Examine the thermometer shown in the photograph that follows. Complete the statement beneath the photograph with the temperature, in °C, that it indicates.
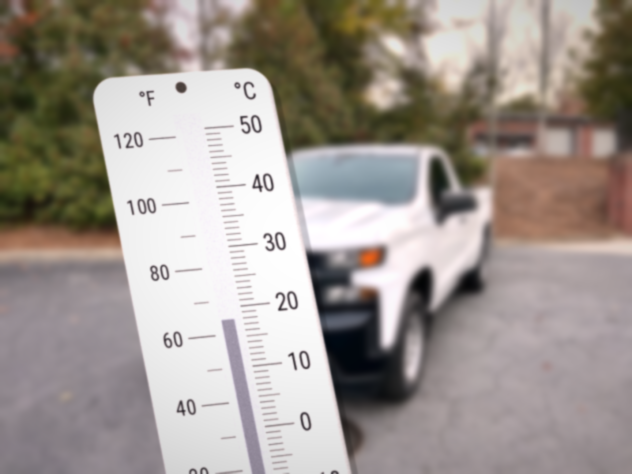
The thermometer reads 18 °C
